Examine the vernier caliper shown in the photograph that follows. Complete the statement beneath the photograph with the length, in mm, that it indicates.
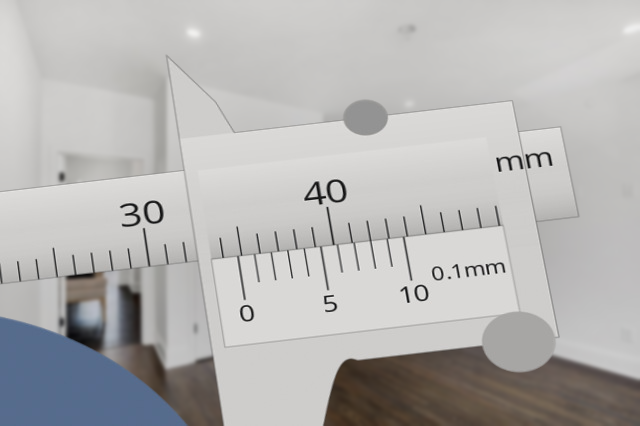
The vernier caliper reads 34.8 mm
